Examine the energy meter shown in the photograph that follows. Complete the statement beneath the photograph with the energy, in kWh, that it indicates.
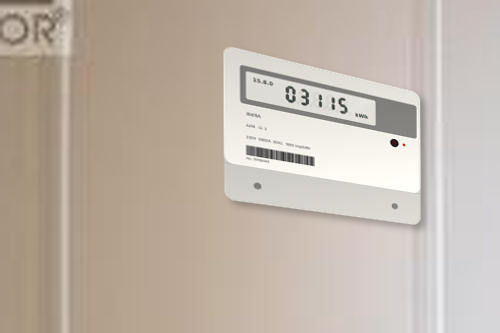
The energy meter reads 3115 kWh
